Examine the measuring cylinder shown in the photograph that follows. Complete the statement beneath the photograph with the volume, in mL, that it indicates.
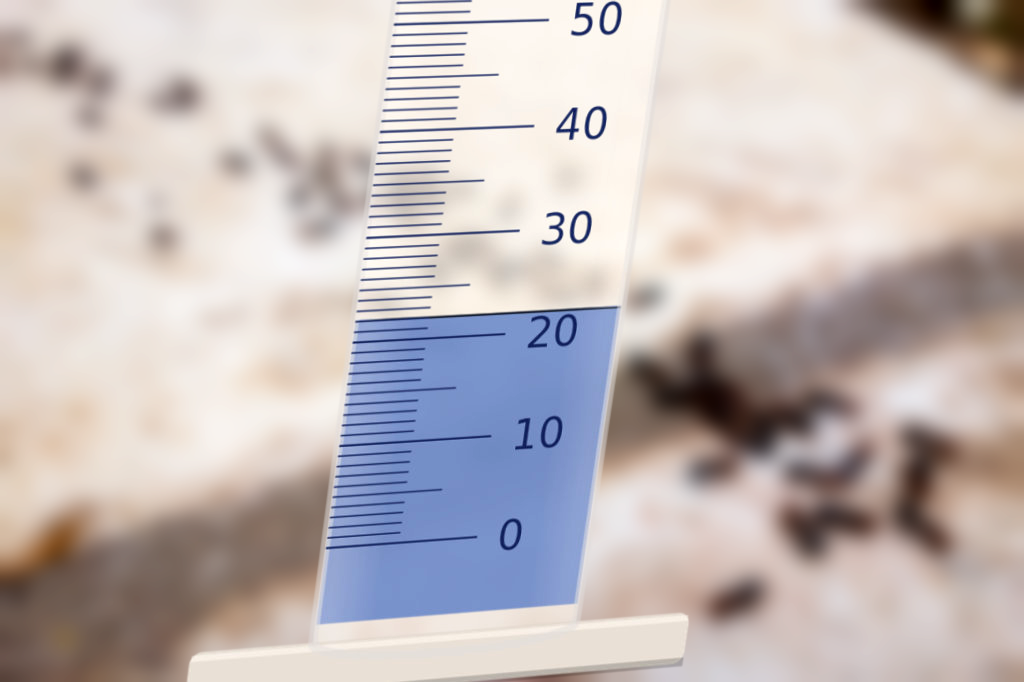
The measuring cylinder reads 22 mL
